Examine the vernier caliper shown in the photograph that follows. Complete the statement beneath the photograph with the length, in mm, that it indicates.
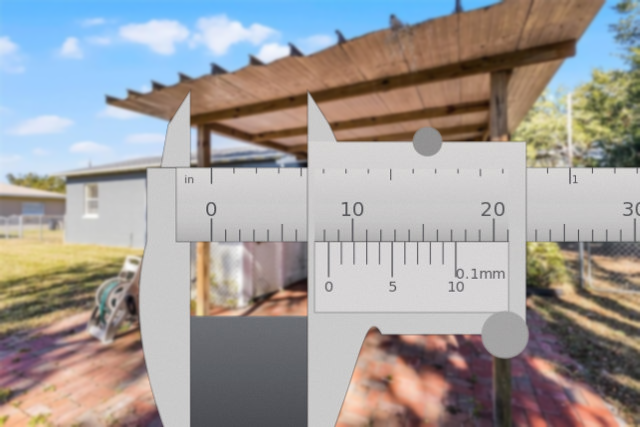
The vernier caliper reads 8.3 mm
